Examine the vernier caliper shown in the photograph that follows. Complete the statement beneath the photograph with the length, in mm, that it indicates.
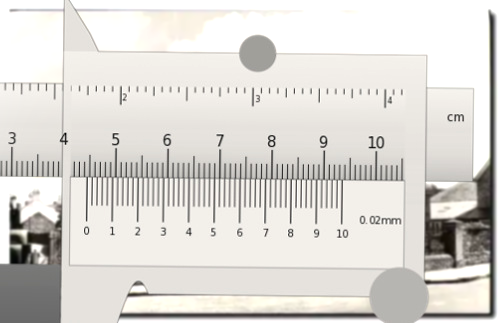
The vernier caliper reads 44.5 mm
